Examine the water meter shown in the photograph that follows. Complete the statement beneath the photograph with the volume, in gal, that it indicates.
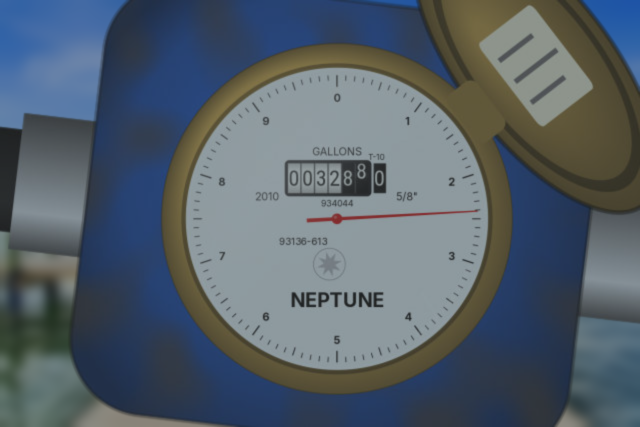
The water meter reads 32882.4 gal
